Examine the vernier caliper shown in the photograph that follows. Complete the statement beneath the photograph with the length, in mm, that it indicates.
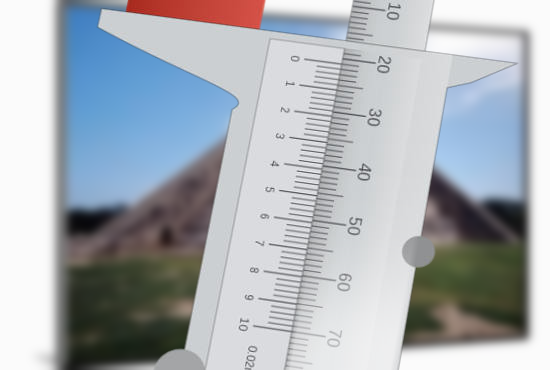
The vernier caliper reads 21.0 mm
